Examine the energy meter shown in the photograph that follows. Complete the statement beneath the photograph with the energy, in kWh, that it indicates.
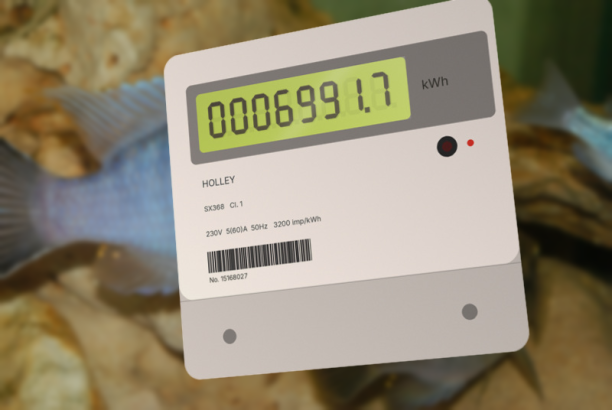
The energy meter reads 6991.7 kWh
